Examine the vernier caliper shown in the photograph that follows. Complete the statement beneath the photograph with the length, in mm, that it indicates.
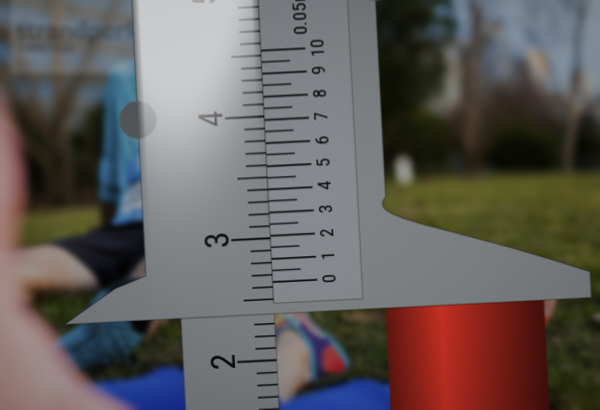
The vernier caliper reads 26.4 mm
